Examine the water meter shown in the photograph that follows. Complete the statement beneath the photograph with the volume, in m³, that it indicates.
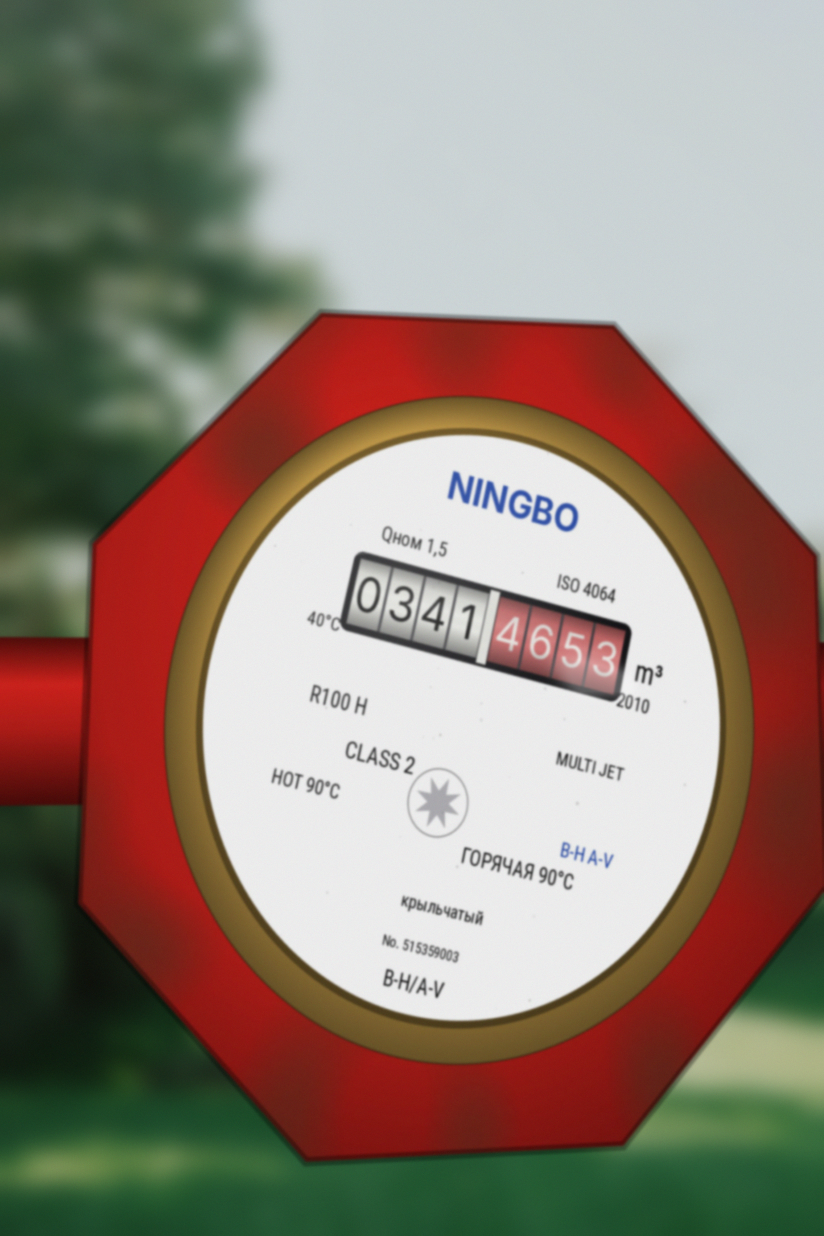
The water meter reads 341.4653 m³
